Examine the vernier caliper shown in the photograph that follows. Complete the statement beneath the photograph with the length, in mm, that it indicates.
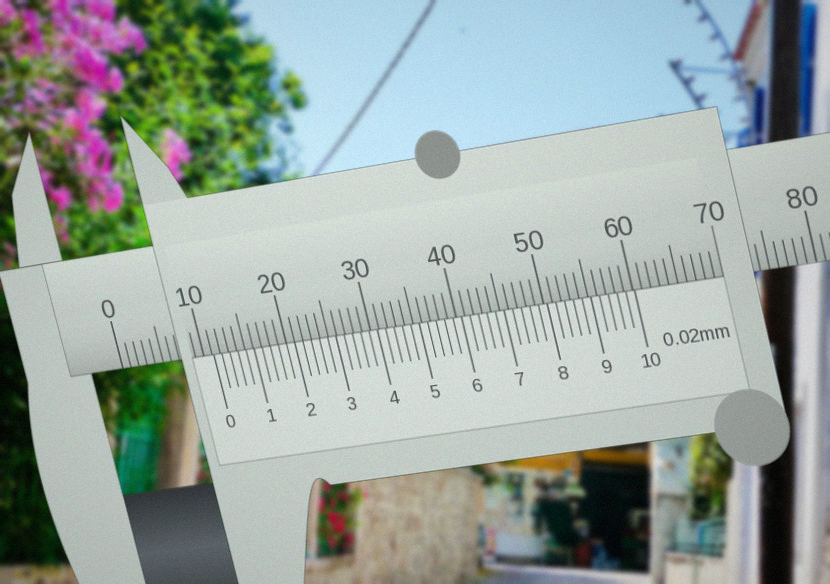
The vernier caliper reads 11.2 mm
